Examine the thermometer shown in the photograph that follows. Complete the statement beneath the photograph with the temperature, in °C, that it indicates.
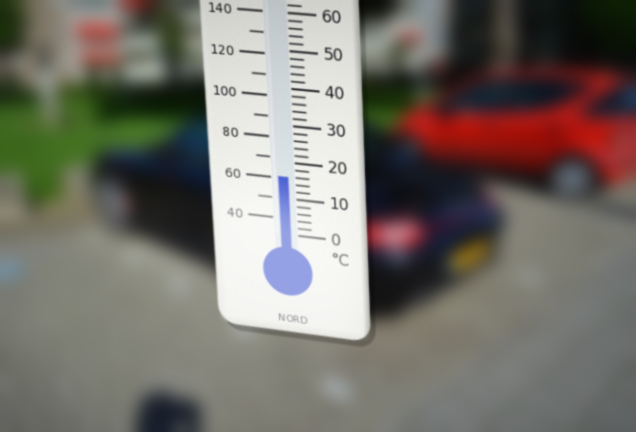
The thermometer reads 16 °C
